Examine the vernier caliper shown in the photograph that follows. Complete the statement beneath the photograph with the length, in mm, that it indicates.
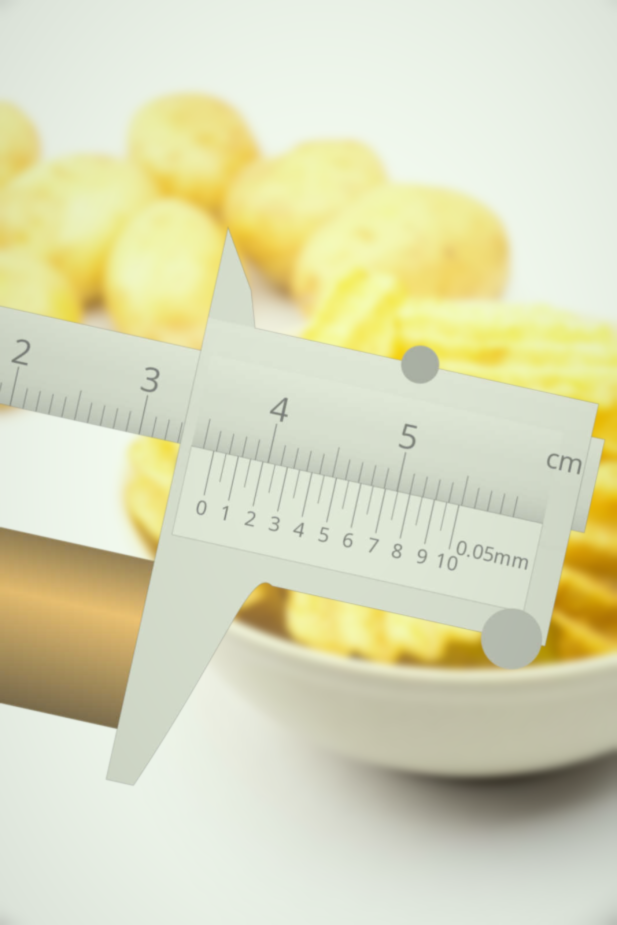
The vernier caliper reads 35.8 mm
